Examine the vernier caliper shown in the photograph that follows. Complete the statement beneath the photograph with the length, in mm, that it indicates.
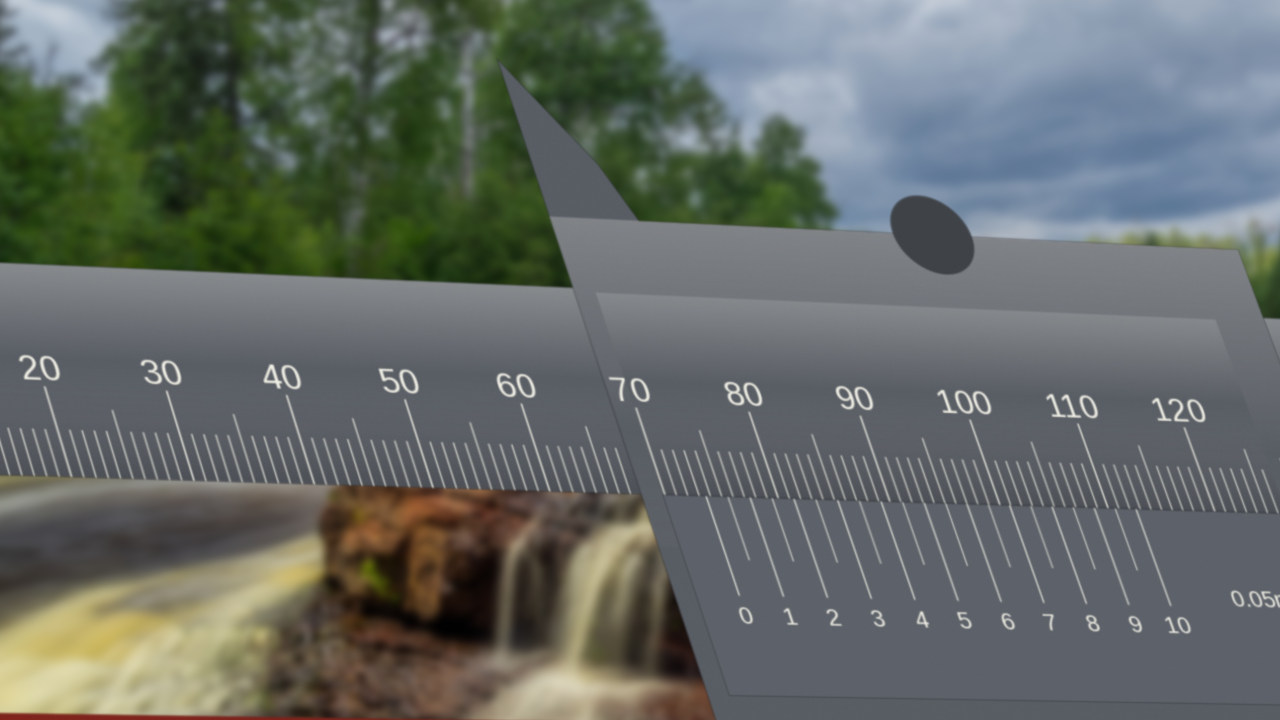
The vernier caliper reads 73.6 mm
